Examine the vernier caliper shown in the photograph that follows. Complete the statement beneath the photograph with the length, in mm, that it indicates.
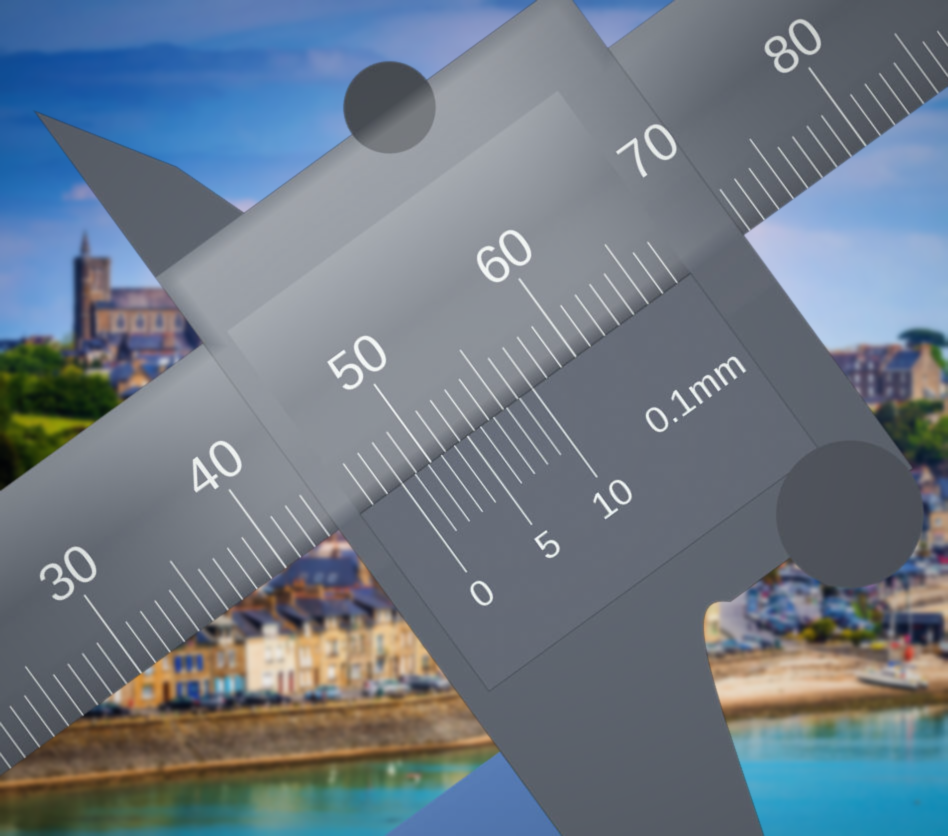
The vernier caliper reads 48.0 mm
